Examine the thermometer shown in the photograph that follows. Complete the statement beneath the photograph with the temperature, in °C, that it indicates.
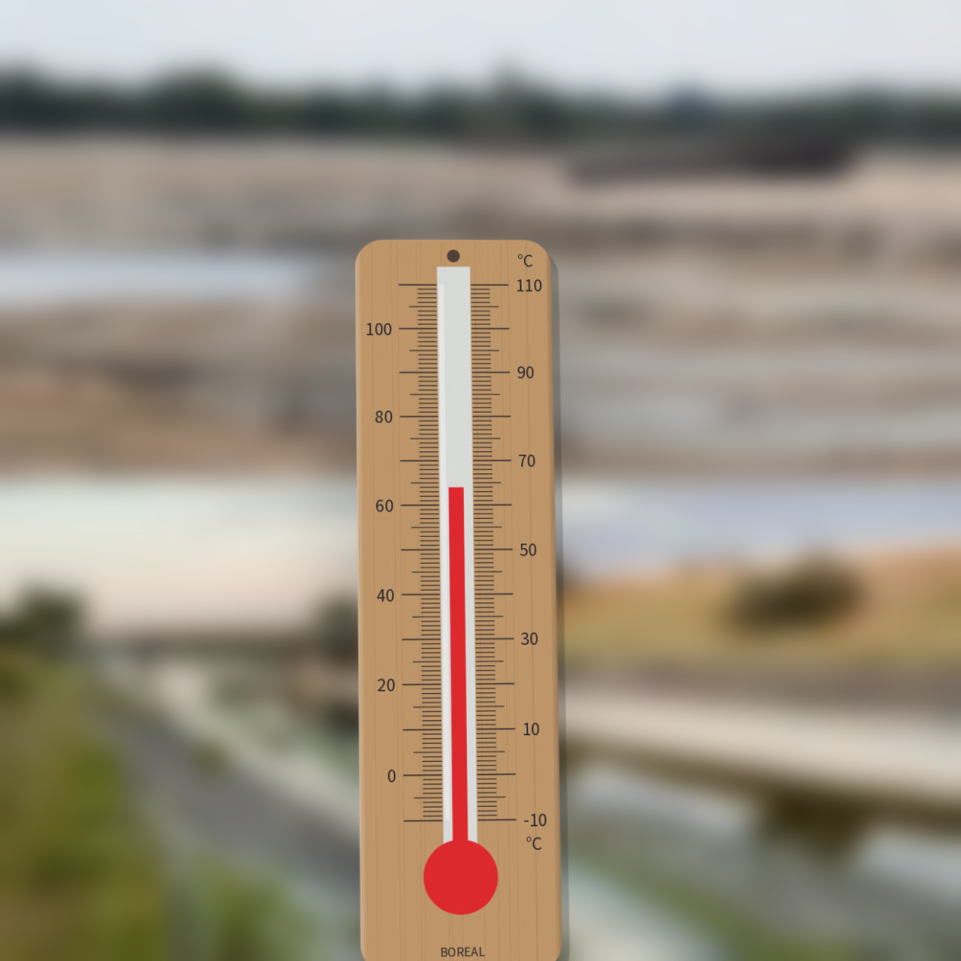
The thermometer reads 64 °C
